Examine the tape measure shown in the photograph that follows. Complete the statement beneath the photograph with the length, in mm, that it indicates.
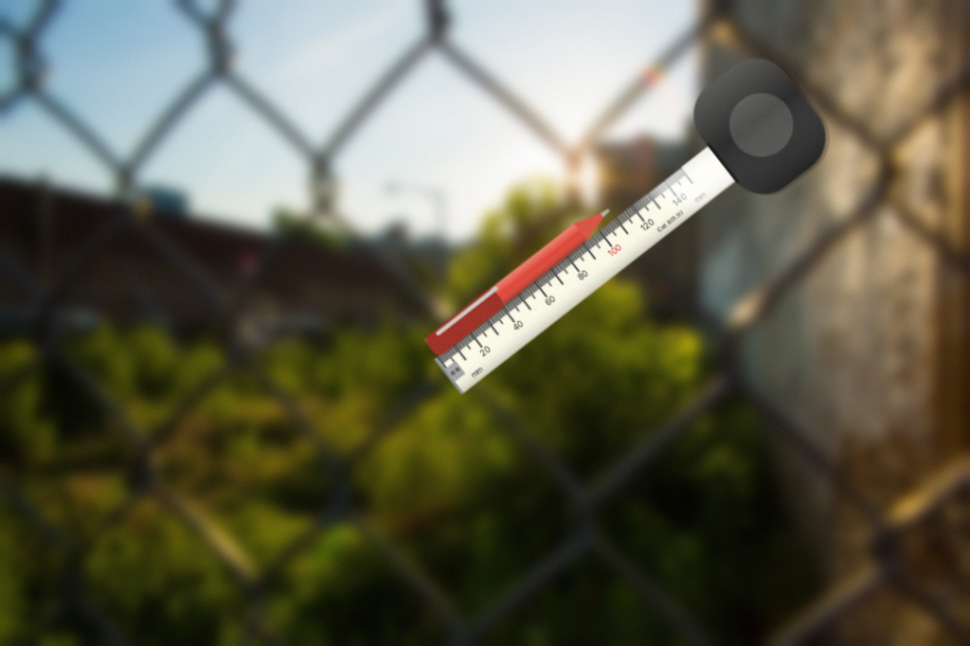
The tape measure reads 110 mm
